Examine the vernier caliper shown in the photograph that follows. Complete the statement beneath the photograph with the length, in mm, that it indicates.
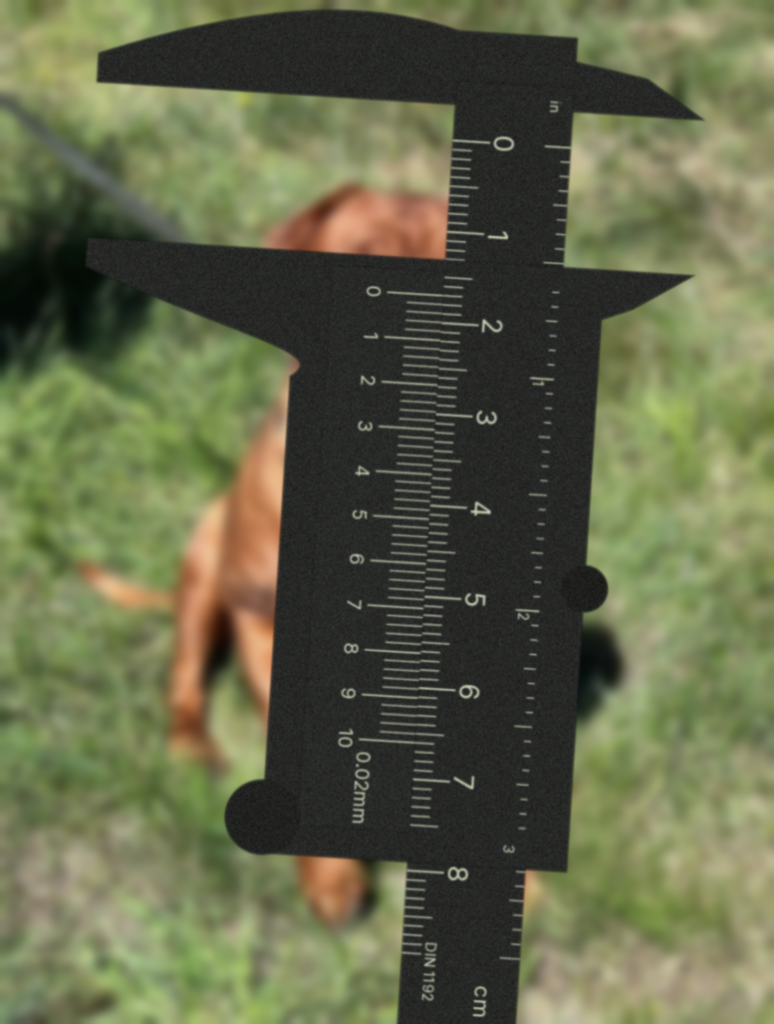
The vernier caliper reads 17.0 mm
